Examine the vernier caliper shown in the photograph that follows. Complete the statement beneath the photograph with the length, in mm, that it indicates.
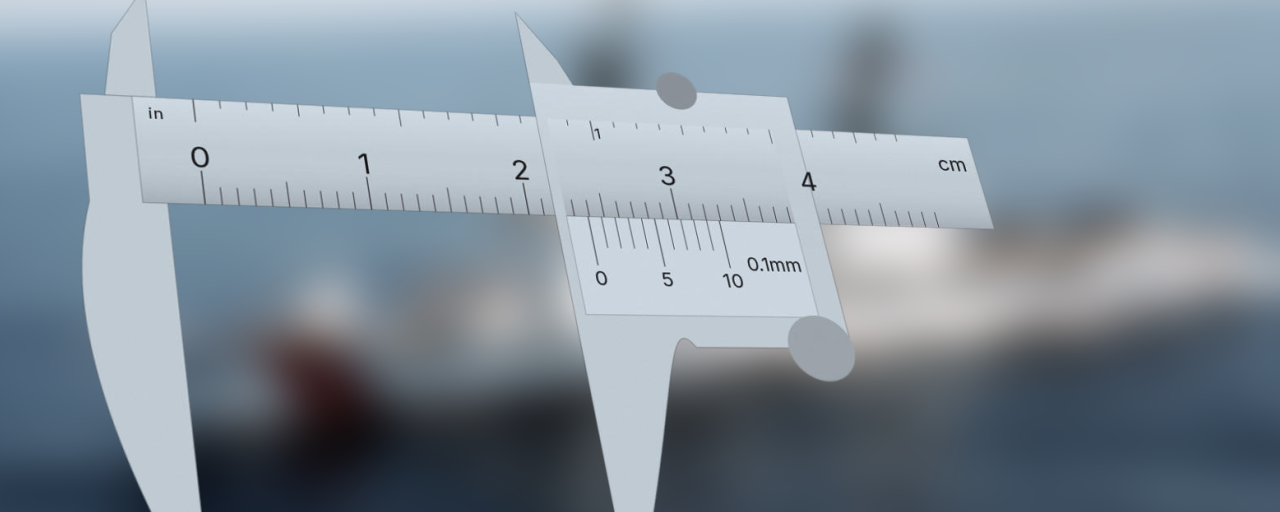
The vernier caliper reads 23.9 mm
